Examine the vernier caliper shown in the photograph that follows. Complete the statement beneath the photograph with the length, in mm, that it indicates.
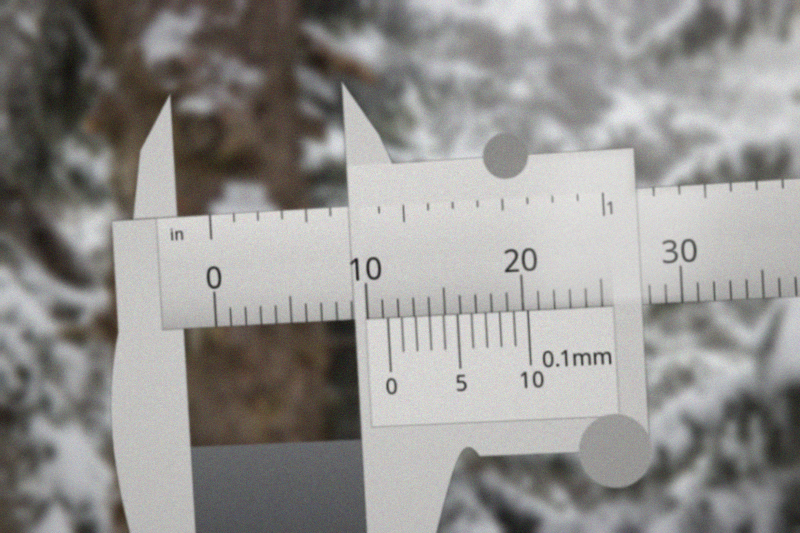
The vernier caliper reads 11.3 mm
